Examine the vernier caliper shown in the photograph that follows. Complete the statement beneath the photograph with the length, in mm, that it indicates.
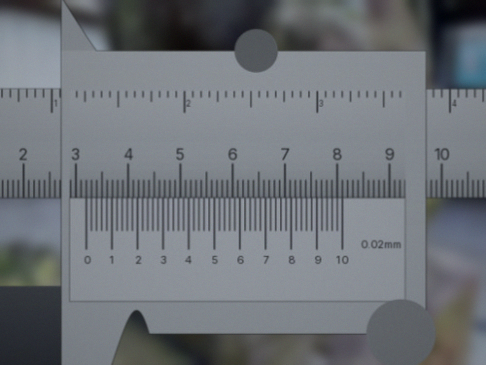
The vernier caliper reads 32.0 mm
